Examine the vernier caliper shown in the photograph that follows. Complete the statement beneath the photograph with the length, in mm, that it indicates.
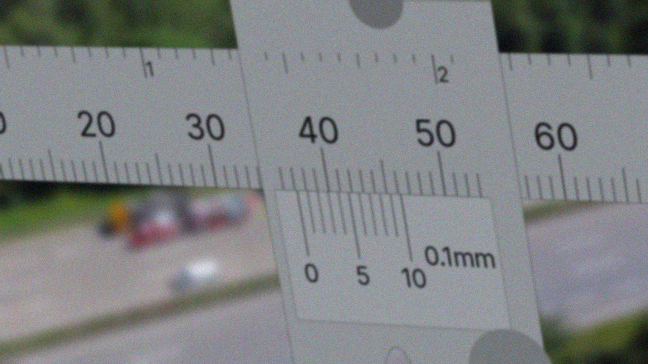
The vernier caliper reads 37.2 mm
